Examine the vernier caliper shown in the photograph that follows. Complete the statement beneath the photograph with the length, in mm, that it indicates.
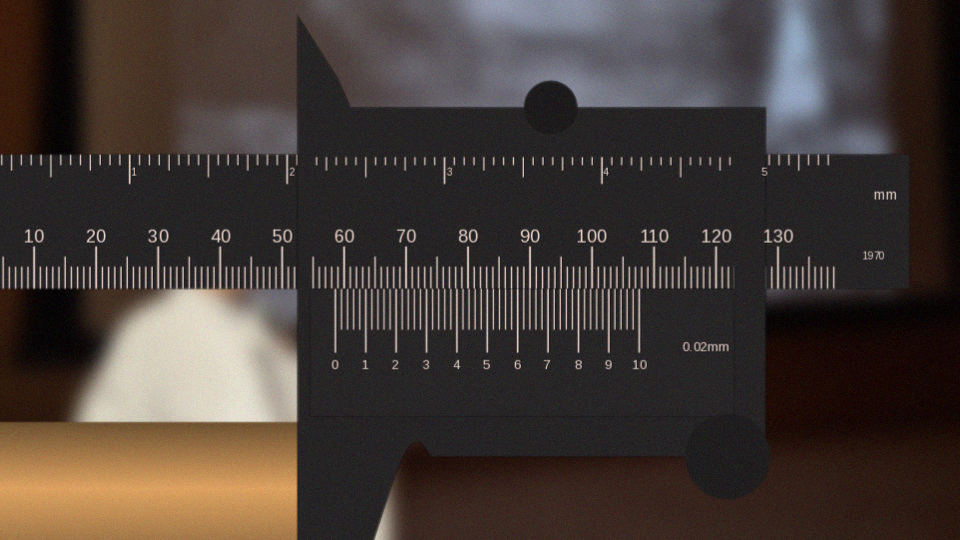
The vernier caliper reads 58.6 mm
